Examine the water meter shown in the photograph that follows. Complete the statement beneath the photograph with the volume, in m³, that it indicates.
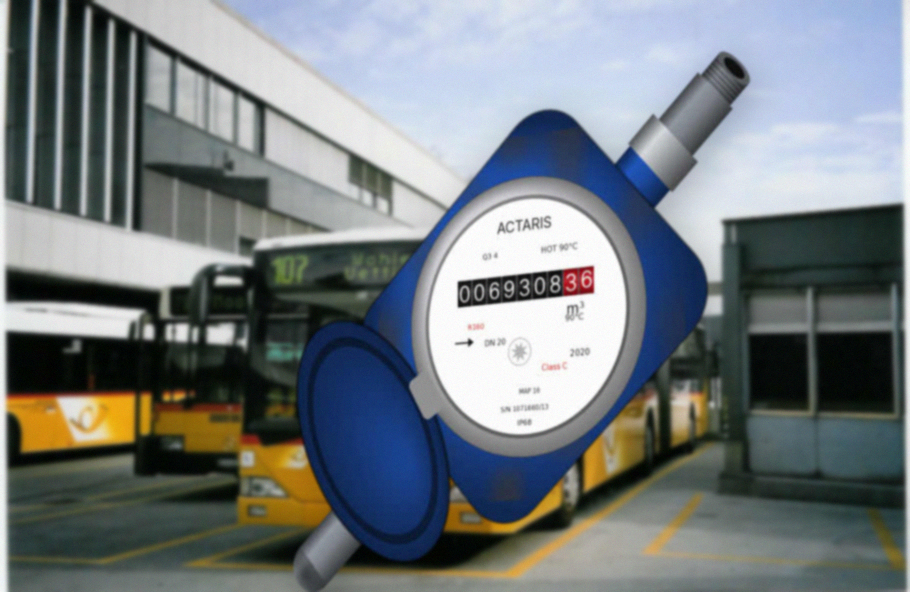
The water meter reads 69308.36 m³
